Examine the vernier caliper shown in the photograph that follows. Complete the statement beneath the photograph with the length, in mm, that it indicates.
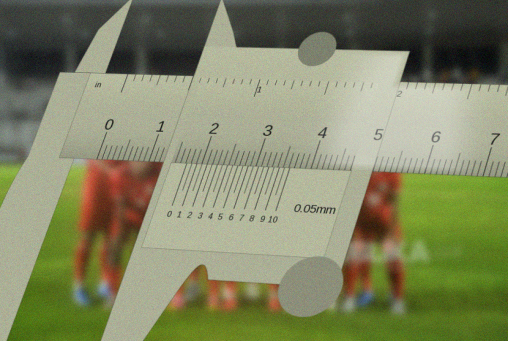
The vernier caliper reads 17.2 mm
